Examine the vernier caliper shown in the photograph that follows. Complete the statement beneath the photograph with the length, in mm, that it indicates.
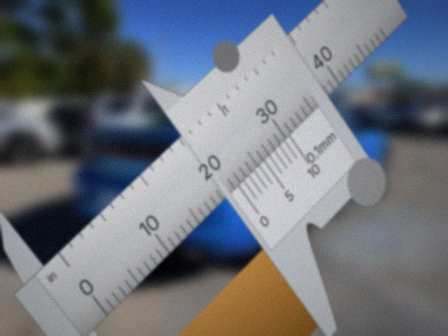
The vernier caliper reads 21.6 mm
